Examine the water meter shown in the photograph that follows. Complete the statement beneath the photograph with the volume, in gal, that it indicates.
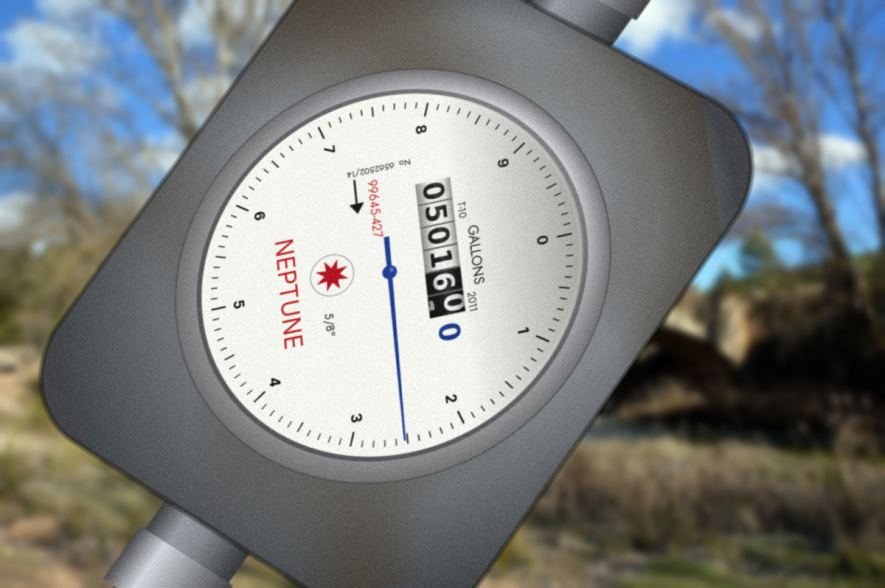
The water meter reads 501602.5 gal
